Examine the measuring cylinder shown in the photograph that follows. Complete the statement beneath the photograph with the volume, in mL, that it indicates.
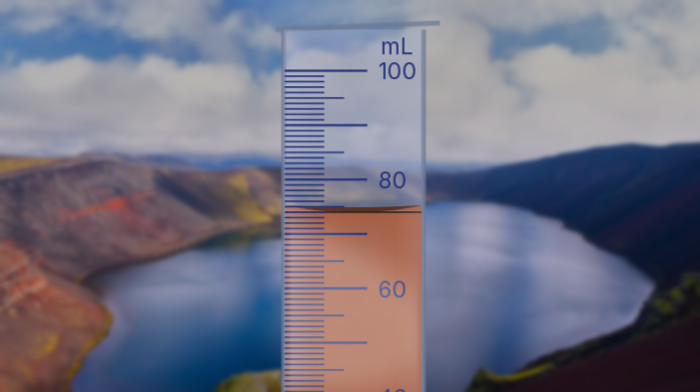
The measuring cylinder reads 74 mL
